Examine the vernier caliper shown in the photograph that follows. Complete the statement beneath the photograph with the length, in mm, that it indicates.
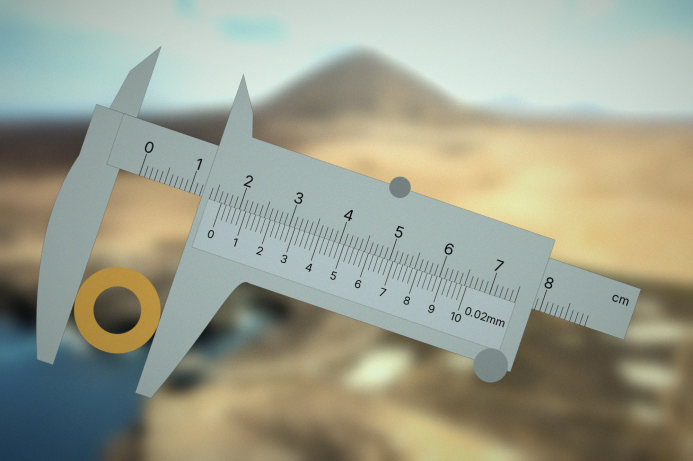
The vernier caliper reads 16.4 mm
